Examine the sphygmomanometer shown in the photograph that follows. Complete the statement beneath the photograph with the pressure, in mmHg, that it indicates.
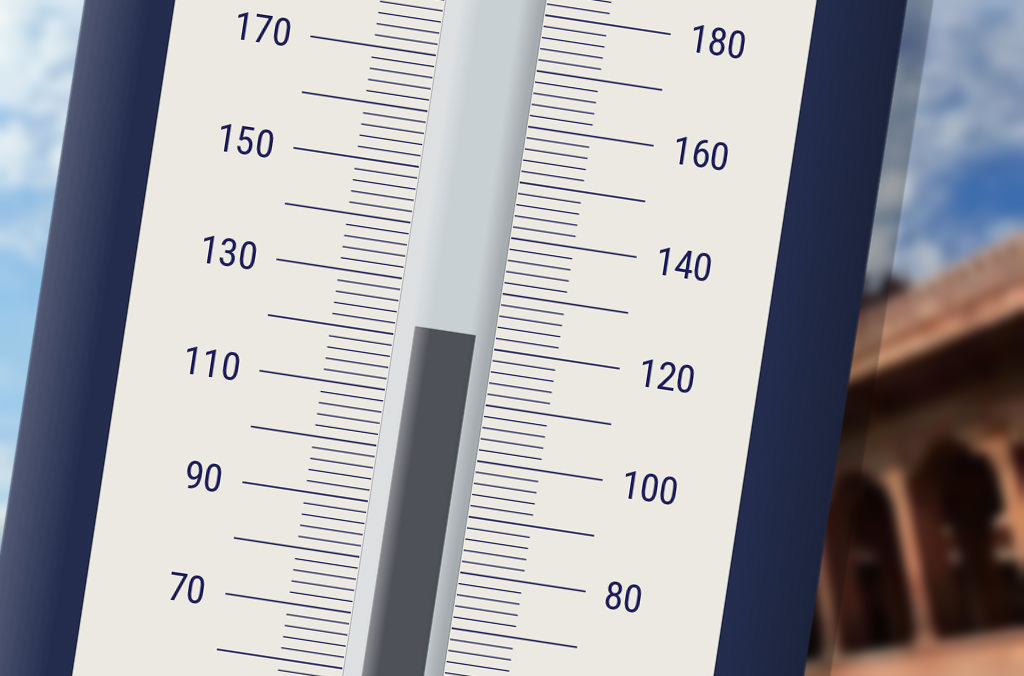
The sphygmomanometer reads 122 mmHg
